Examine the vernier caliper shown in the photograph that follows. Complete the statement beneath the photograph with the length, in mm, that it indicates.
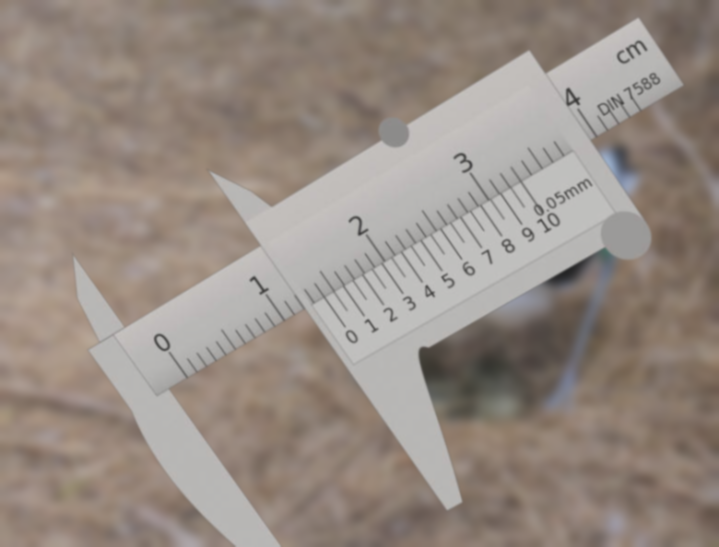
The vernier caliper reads 14.0 mm
